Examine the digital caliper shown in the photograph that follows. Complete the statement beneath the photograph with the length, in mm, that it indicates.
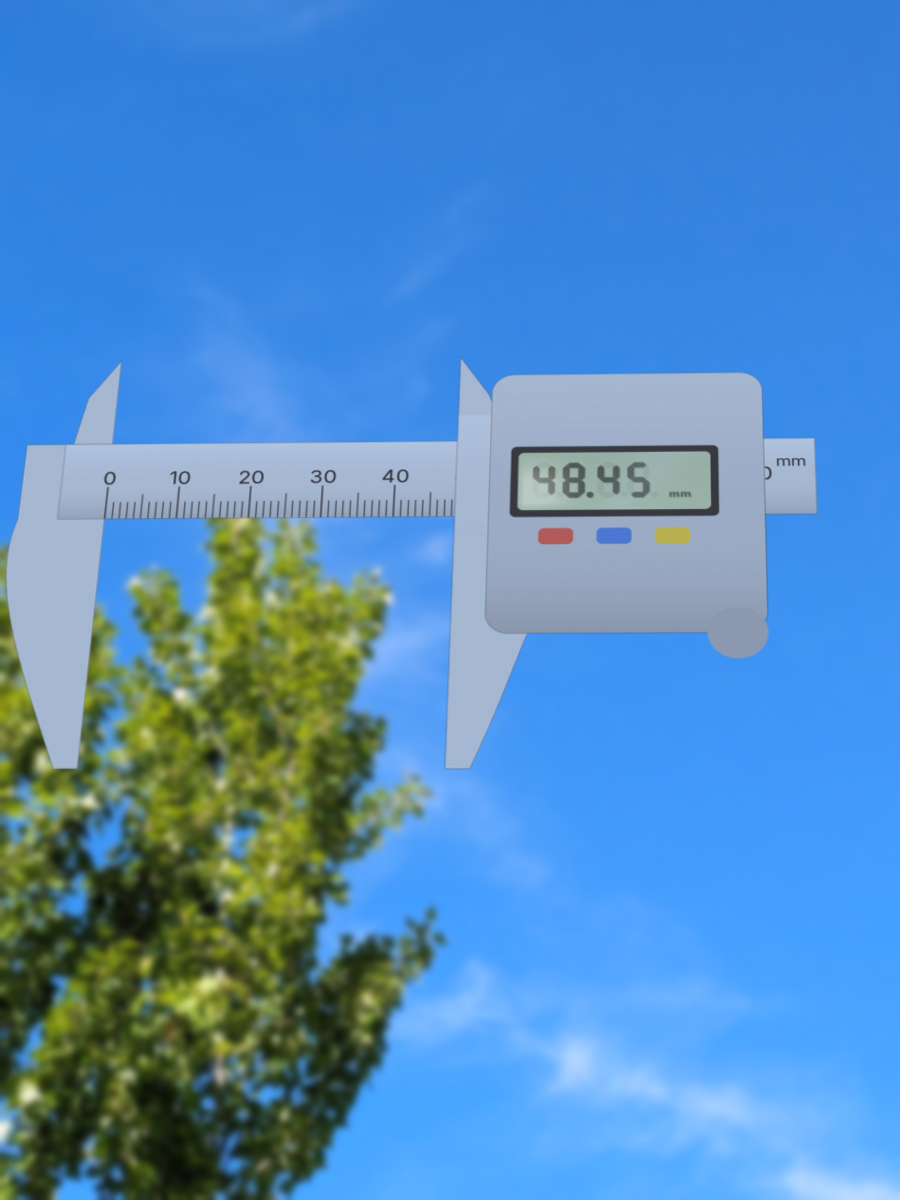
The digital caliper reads 48.45 mm
